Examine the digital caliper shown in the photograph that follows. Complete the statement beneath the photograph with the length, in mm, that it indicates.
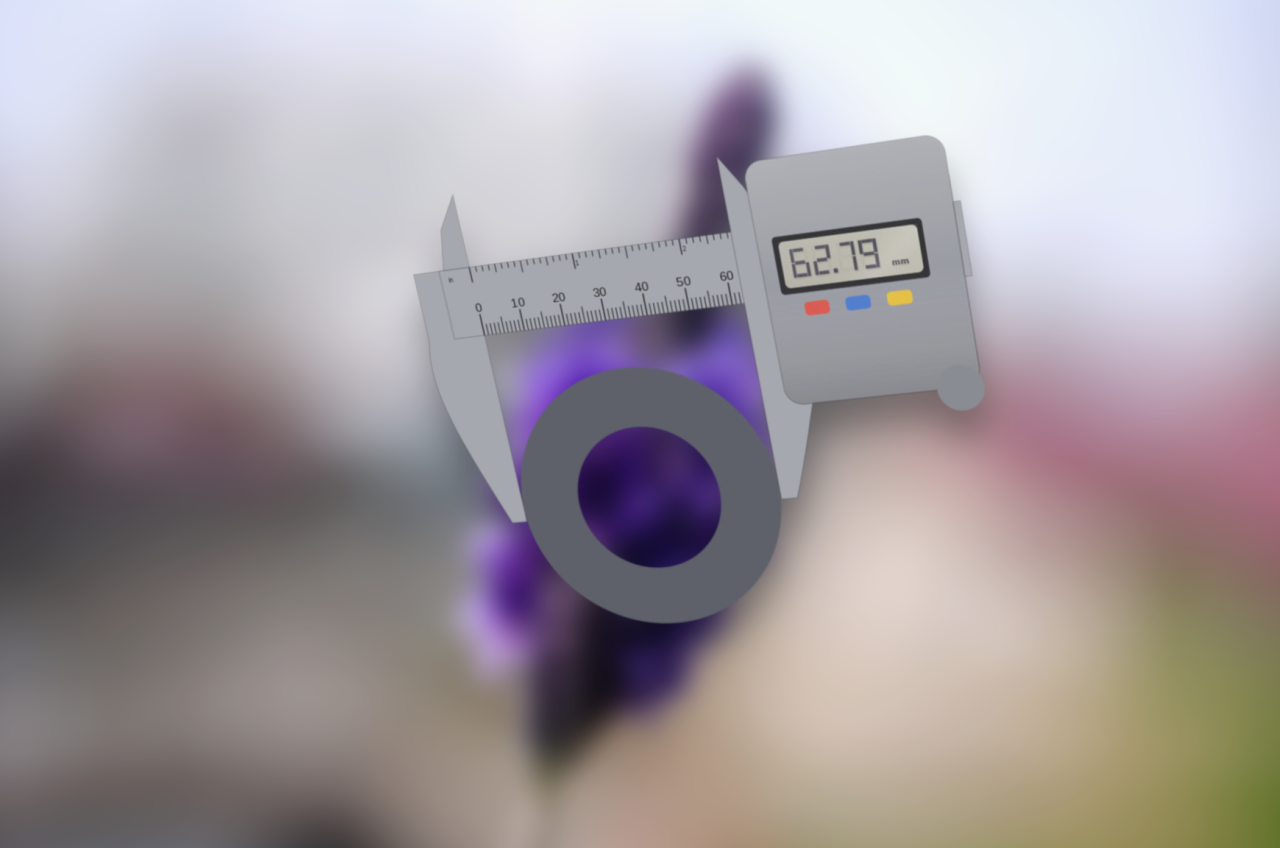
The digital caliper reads 62.79 mm
